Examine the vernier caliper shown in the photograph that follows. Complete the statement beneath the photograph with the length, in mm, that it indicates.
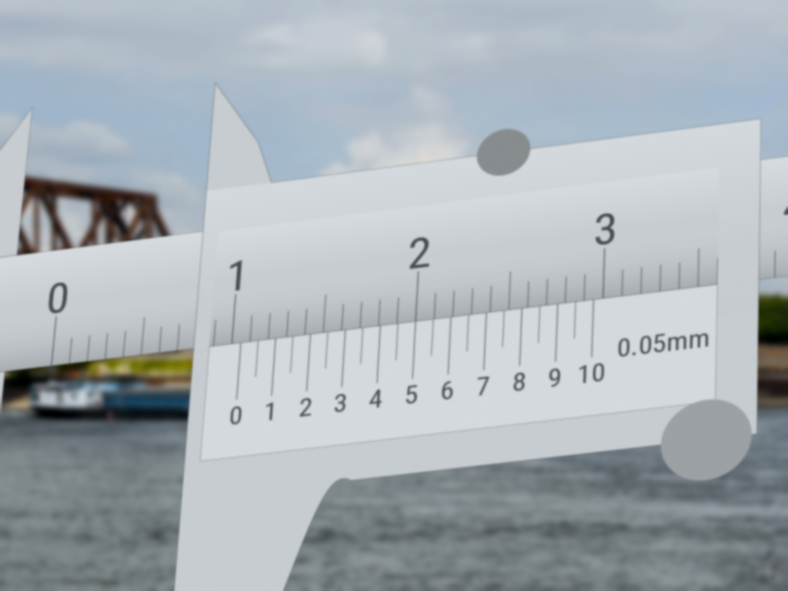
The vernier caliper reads 10.5 mm
